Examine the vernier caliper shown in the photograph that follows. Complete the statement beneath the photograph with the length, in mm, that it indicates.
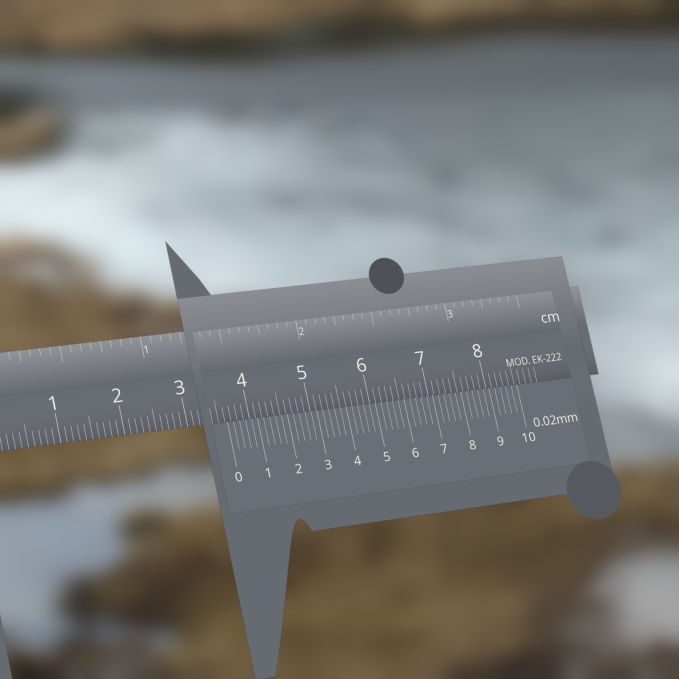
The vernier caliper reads 36.4 mm
